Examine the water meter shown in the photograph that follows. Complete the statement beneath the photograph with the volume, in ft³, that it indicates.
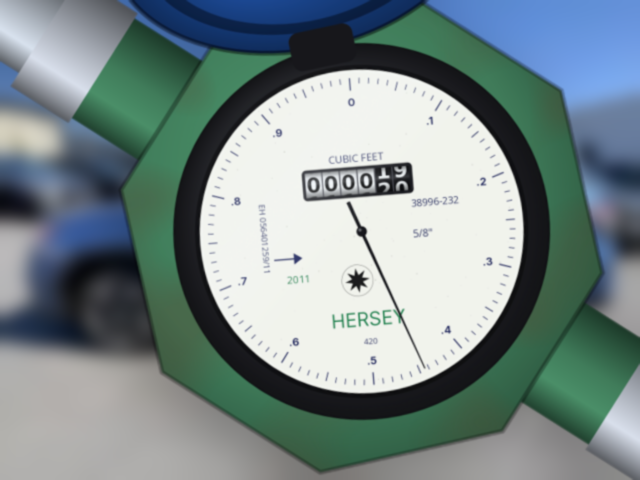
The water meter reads 19.44 ft³
